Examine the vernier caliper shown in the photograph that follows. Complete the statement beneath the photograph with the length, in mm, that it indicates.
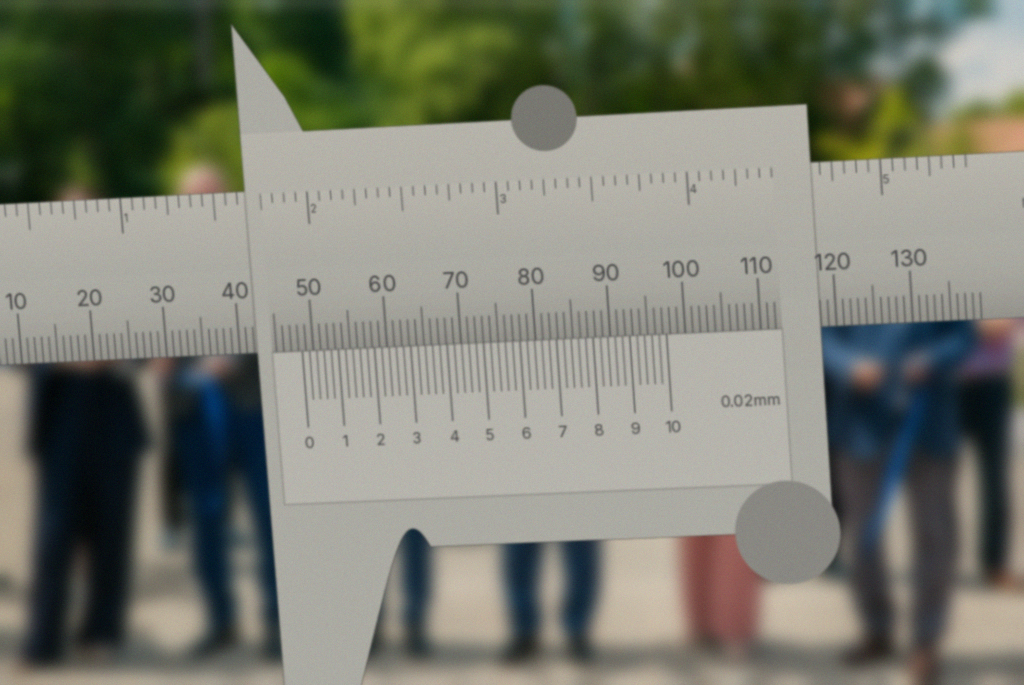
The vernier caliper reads 48.5 mm
